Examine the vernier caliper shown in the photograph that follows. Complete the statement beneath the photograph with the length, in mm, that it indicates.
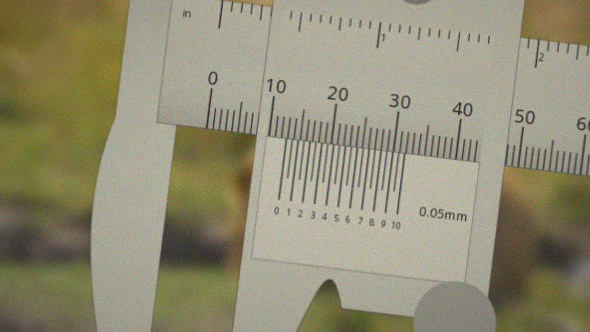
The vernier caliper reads 12.8 mm
